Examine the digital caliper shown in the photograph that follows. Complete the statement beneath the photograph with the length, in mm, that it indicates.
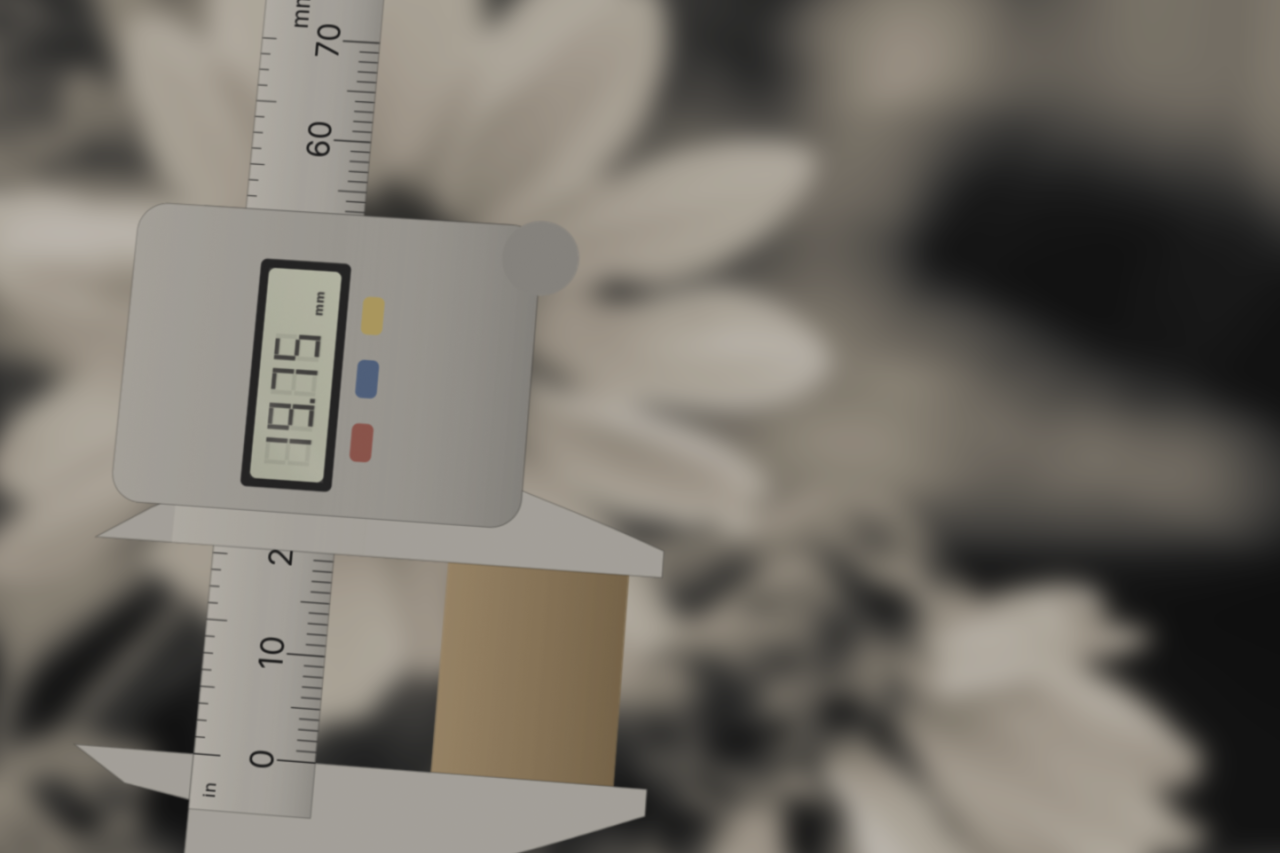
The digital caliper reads 19.75 mm
